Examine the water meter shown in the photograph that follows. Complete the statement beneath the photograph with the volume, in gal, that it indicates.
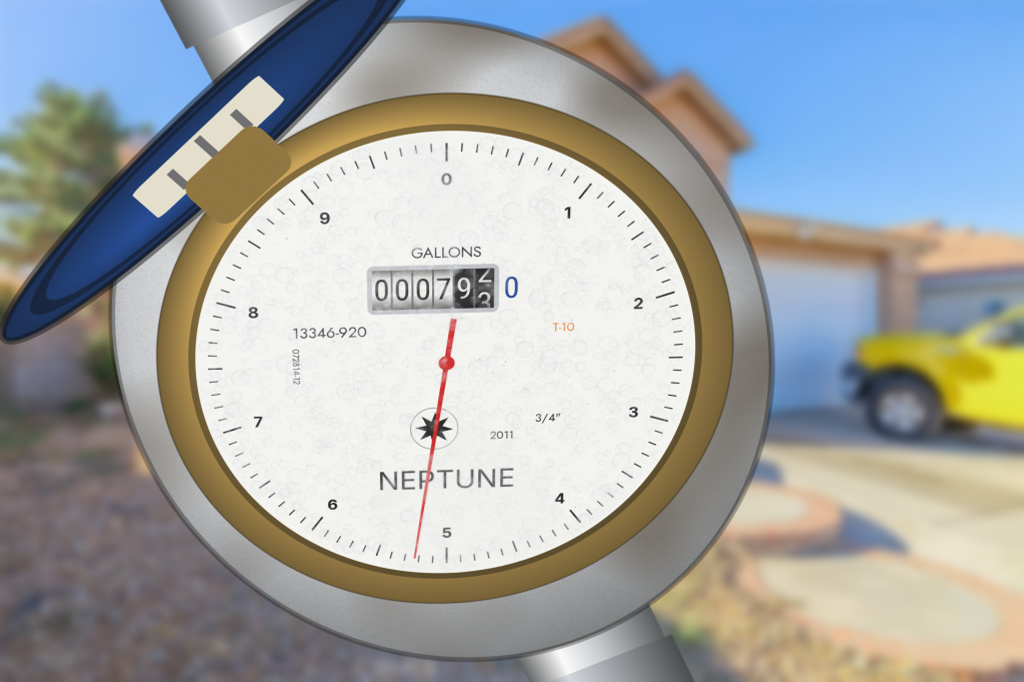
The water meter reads 7925.2 gal
